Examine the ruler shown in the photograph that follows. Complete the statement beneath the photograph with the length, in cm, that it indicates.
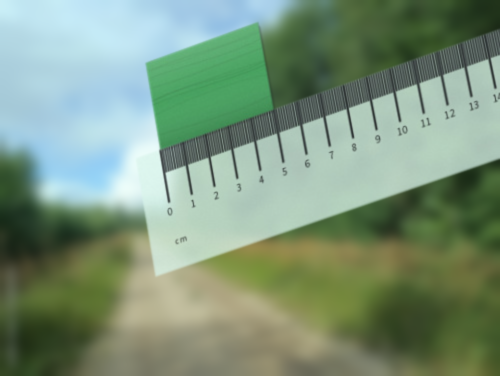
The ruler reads 5 cm
